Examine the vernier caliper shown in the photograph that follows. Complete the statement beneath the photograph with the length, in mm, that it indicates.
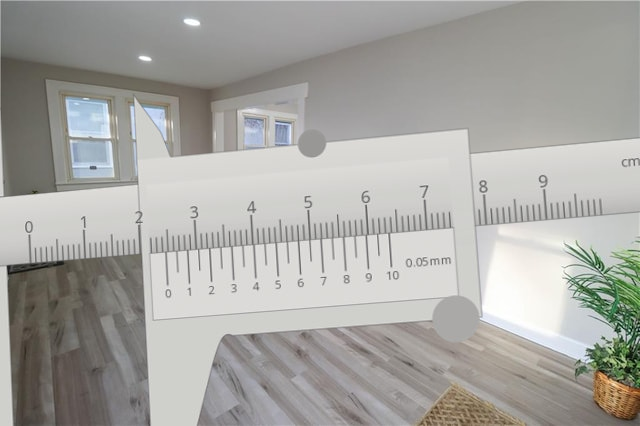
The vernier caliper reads 24.6 mm
